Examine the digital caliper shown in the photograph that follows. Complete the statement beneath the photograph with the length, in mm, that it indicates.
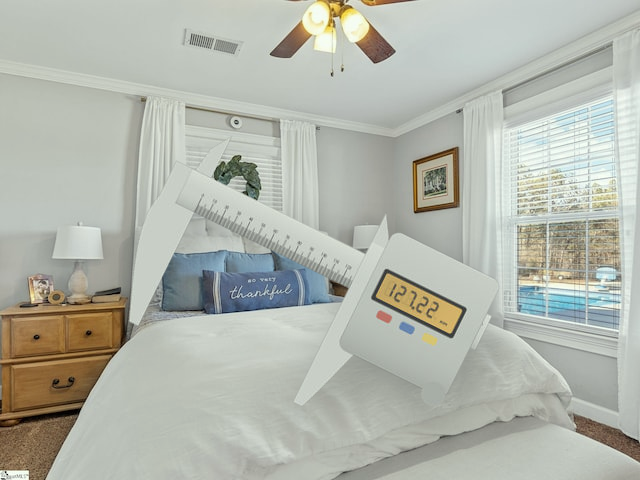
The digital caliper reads 127.22 mm
